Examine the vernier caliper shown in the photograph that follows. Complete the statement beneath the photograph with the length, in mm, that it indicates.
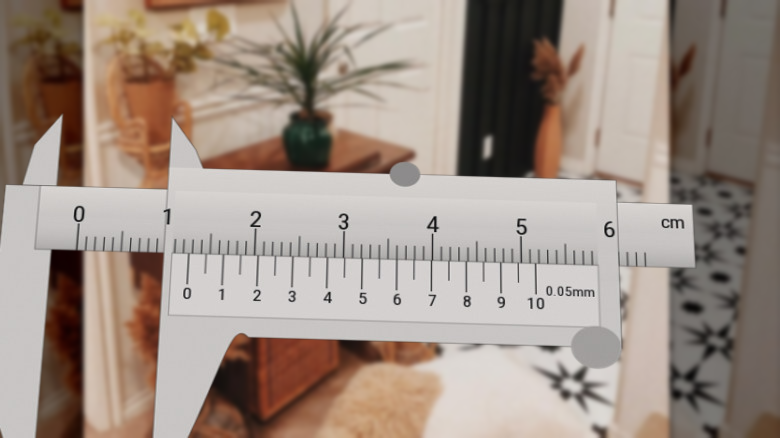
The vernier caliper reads 12.6 mm
